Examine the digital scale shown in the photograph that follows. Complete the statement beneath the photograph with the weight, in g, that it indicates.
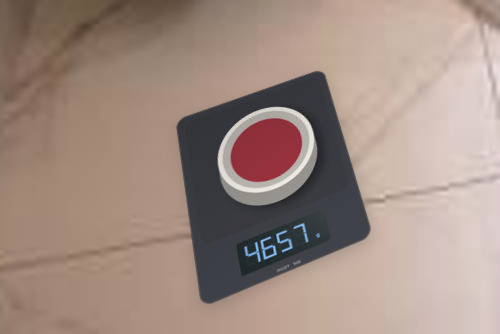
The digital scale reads 4657 g
